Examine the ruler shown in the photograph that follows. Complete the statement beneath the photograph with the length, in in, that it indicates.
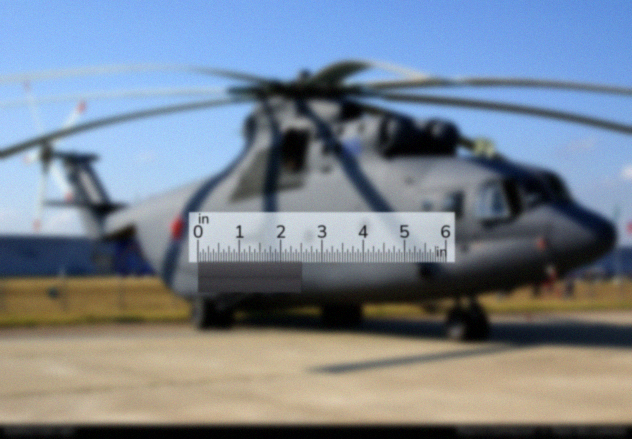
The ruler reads 2.5 in
